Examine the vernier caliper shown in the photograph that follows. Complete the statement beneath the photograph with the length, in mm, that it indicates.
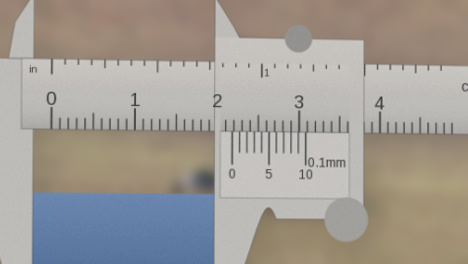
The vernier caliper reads 21.8 mm
